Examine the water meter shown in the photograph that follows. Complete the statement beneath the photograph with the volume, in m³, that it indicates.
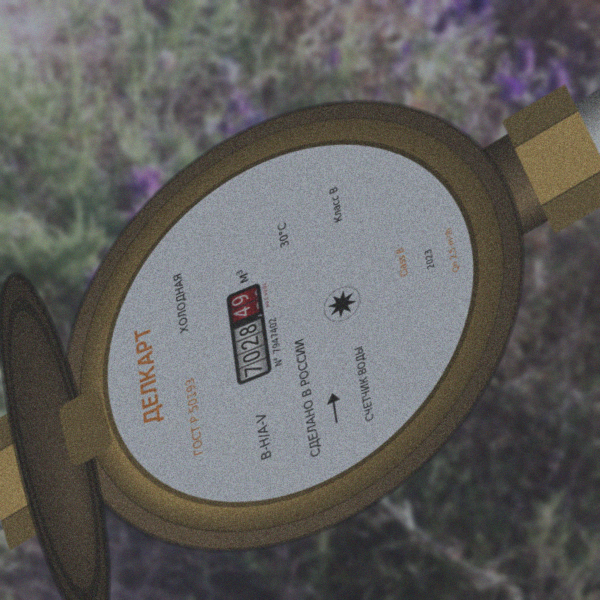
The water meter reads 7028.49 m³
